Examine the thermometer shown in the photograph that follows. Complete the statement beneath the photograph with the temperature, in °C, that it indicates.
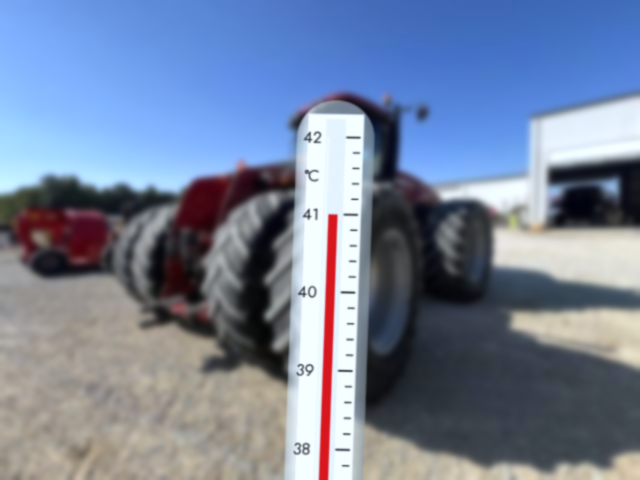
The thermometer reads 41 °C
